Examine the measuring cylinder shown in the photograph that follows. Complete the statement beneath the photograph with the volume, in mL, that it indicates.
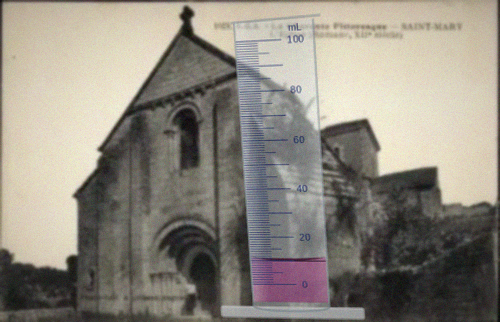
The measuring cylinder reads 10 mL
